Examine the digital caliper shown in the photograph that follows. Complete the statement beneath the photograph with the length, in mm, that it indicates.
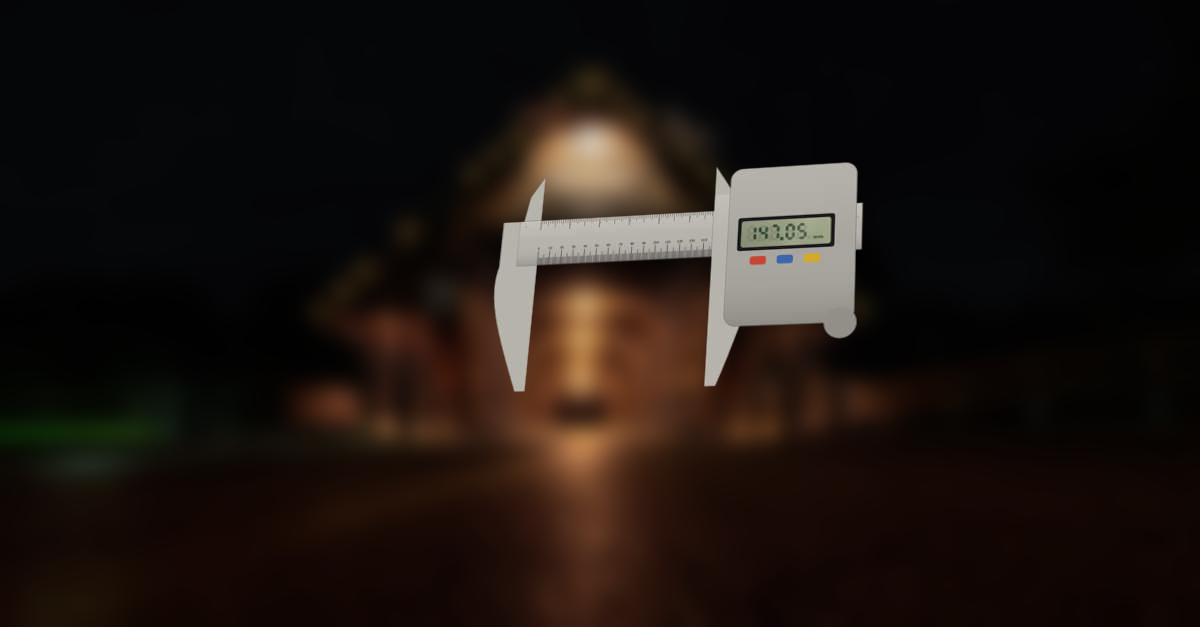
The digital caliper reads 147.05 mm
